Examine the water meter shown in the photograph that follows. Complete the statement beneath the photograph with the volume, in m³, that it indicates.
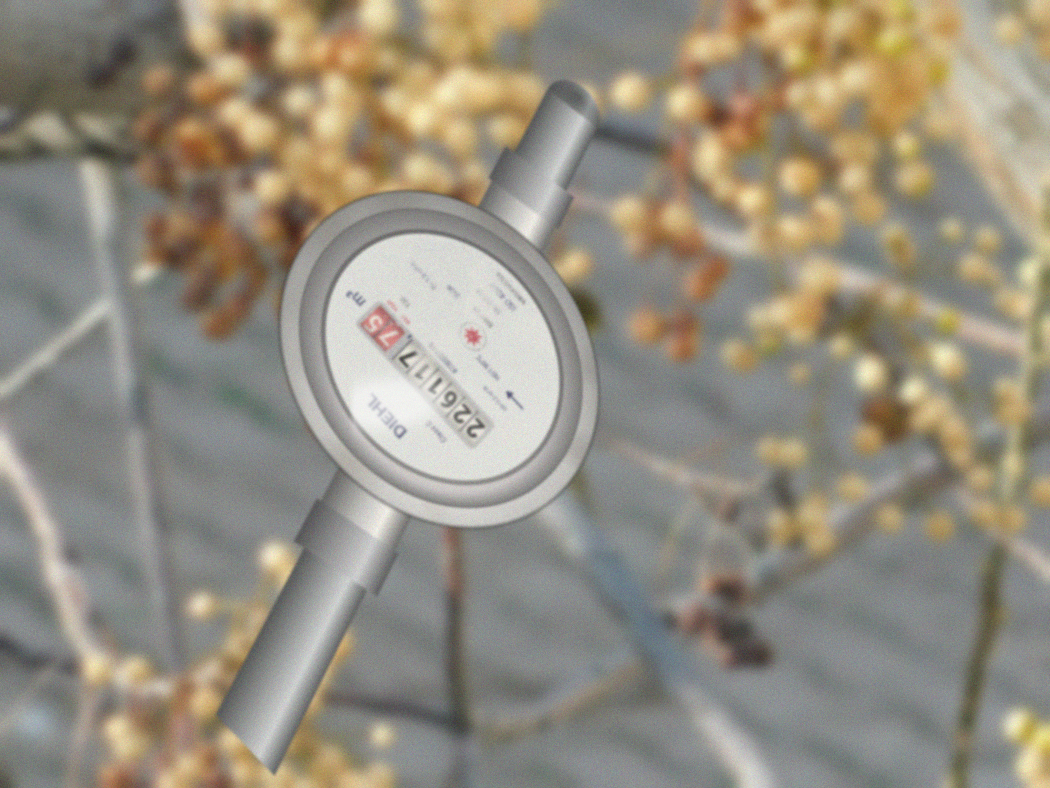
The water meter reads 226117.75 m³
